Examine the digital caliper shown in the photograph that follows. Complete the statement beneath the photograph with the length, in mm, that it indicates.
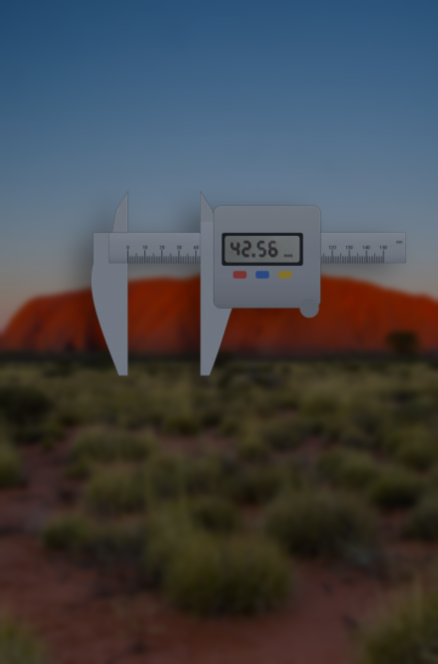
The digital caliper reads 42.56 mm
